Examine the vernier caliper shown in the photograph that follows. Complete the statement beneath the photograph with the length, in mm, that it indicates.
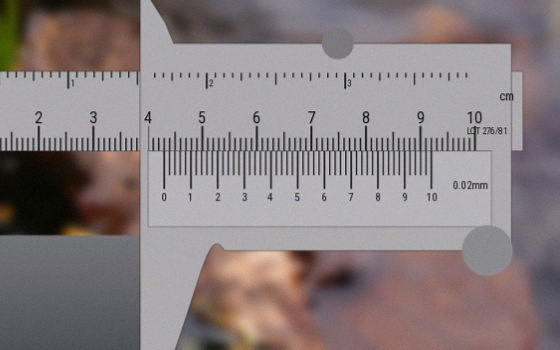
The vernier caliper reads 43.0 mm
